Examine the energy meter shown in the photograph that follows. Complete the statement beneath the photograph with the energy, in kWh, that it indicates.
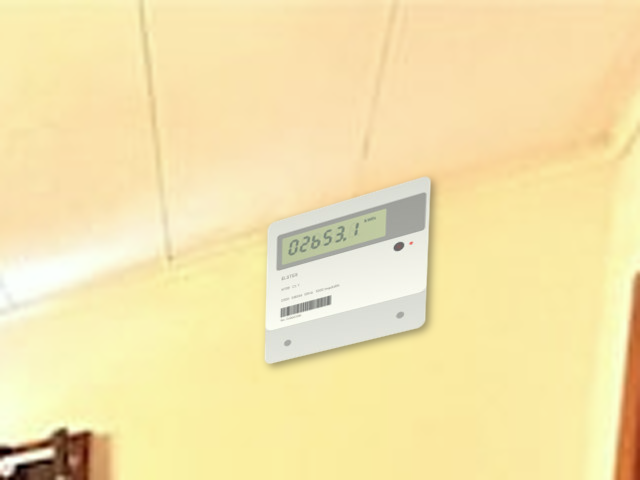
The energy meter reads 2653.1 kWh
